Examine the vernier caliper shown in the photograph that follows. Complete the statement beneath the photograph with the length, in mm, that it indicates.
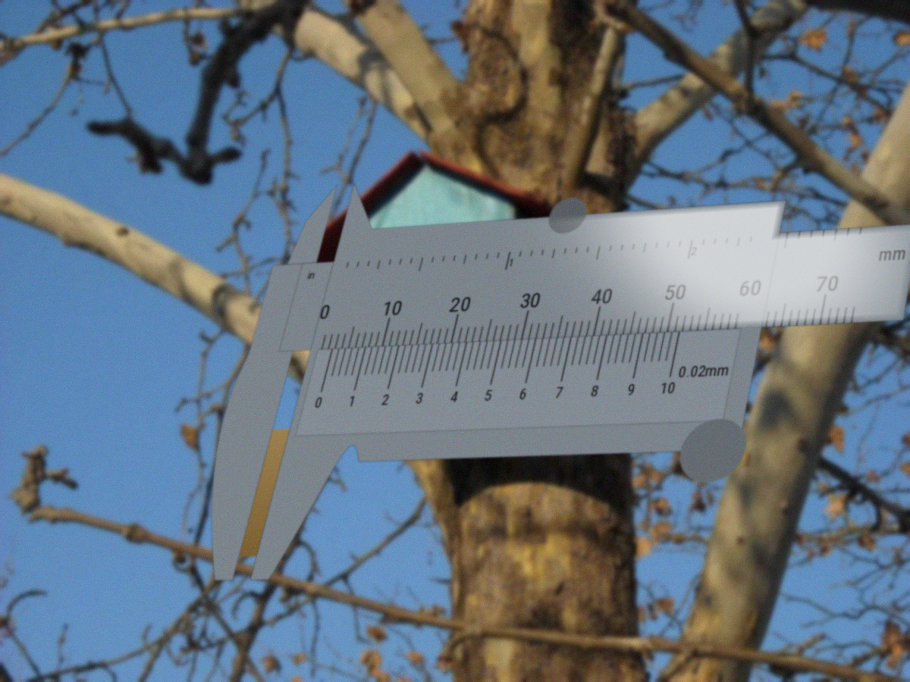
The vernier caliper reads 2.6 mm
